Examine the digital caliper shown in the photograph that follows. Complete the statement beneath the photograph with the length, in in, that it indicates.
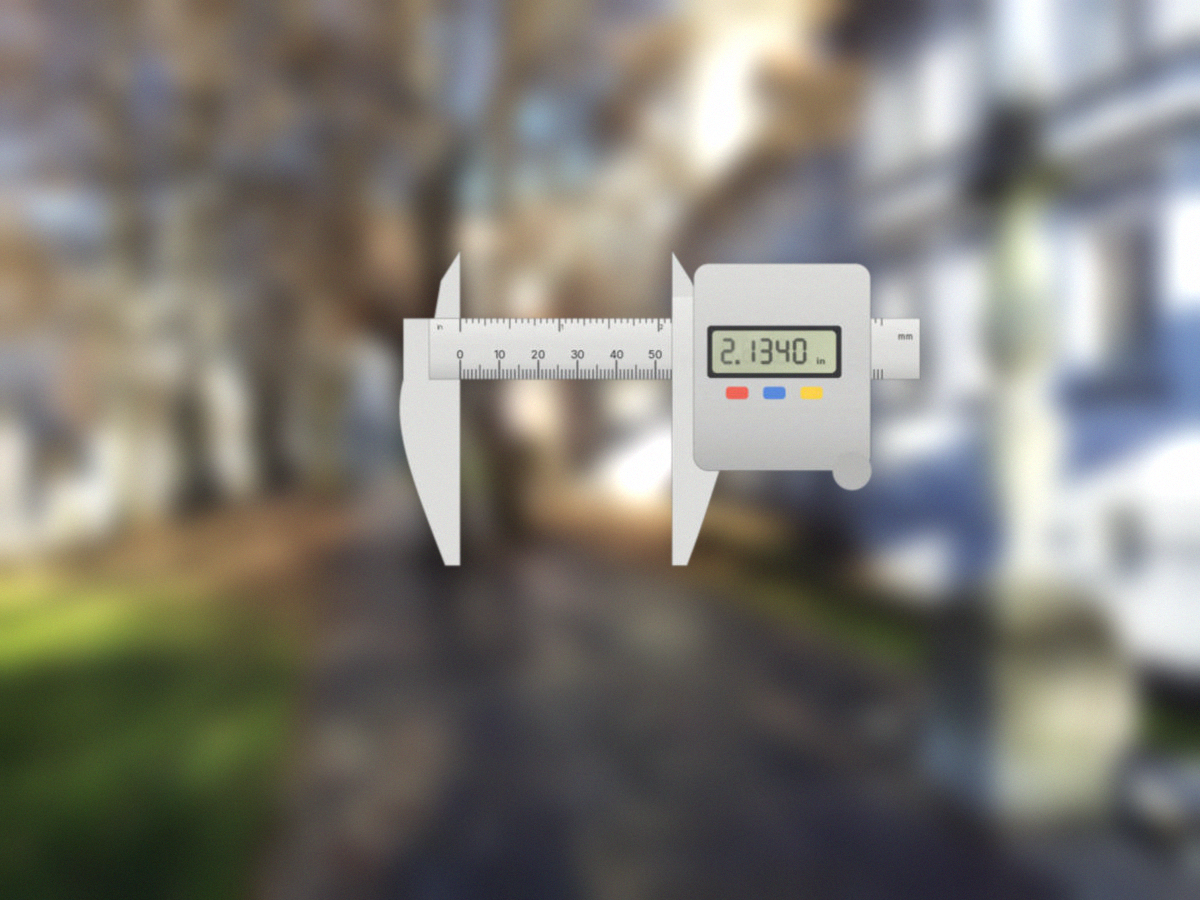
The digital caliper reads 2.1340 in
